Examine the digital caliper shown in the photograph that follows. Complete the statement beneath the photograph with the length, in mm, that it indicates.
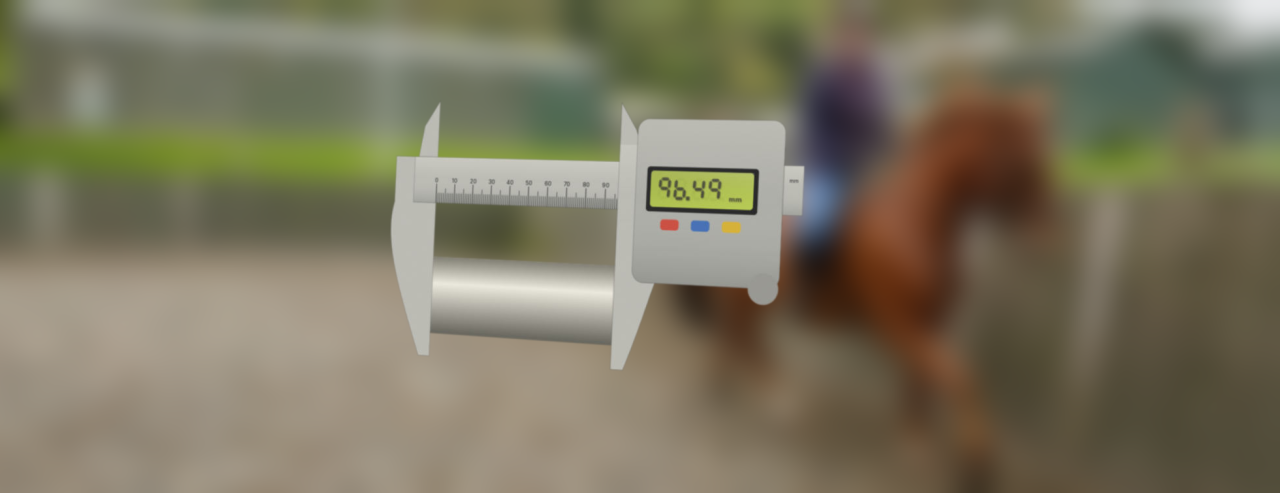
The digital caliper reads 96.49 mm
